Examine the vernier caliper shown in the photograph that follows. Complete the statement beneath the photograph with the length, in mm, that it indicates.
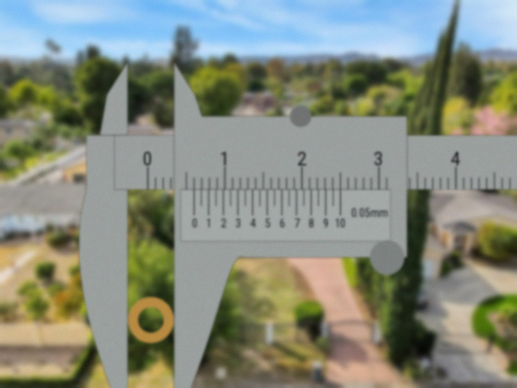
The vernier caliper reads 6.0 mm
